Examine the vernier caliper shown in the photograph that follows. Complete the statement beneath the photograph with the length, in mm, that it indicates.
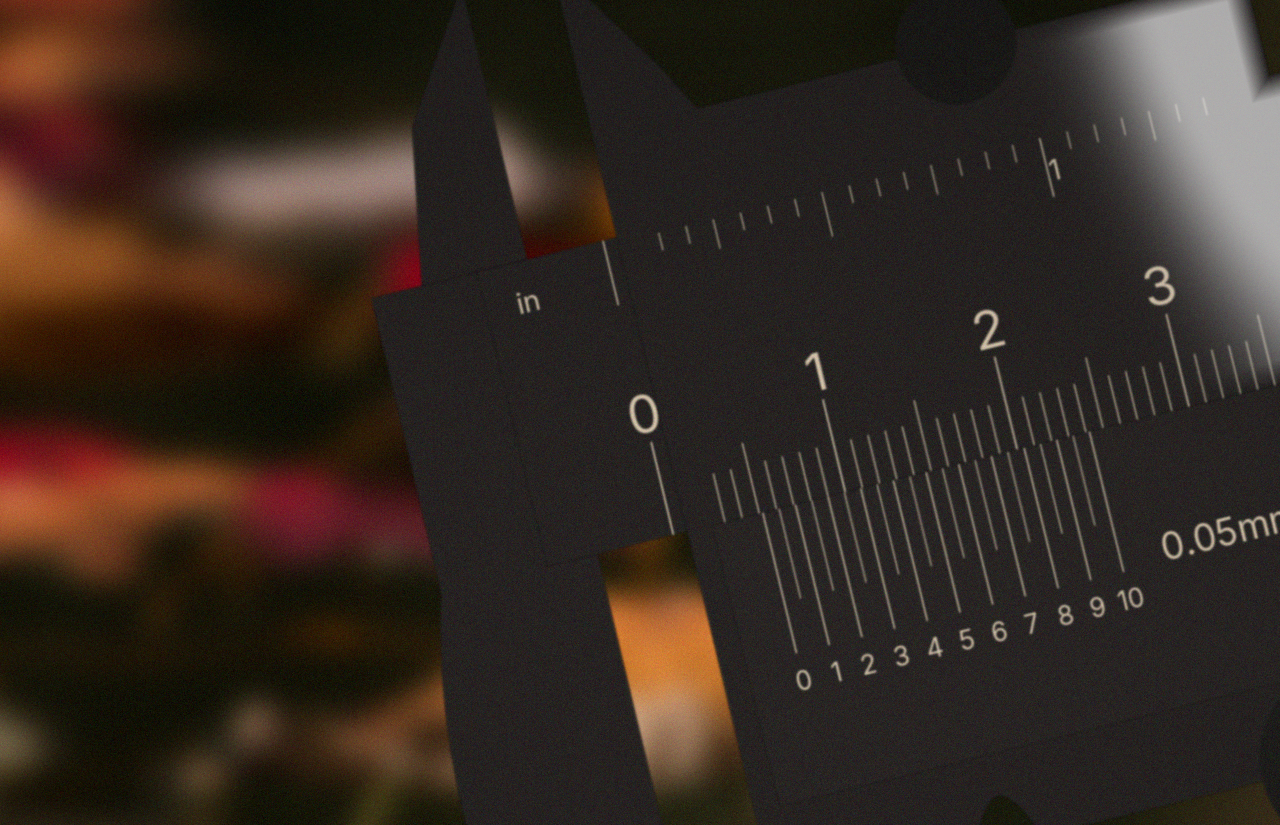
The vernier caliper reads 5.2 mm
